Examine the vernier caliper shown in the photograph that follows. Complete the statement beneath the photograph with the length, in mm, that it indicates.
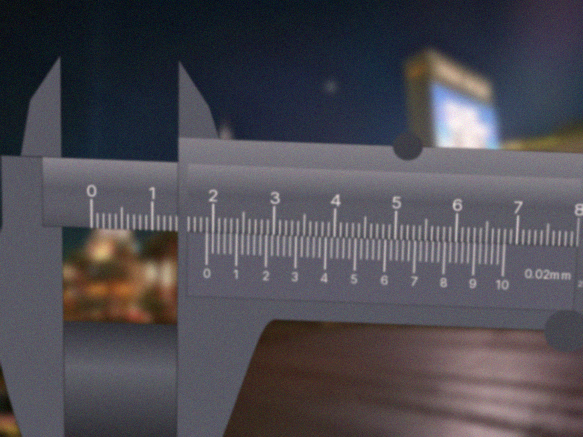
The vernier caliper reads 19.0 mm
